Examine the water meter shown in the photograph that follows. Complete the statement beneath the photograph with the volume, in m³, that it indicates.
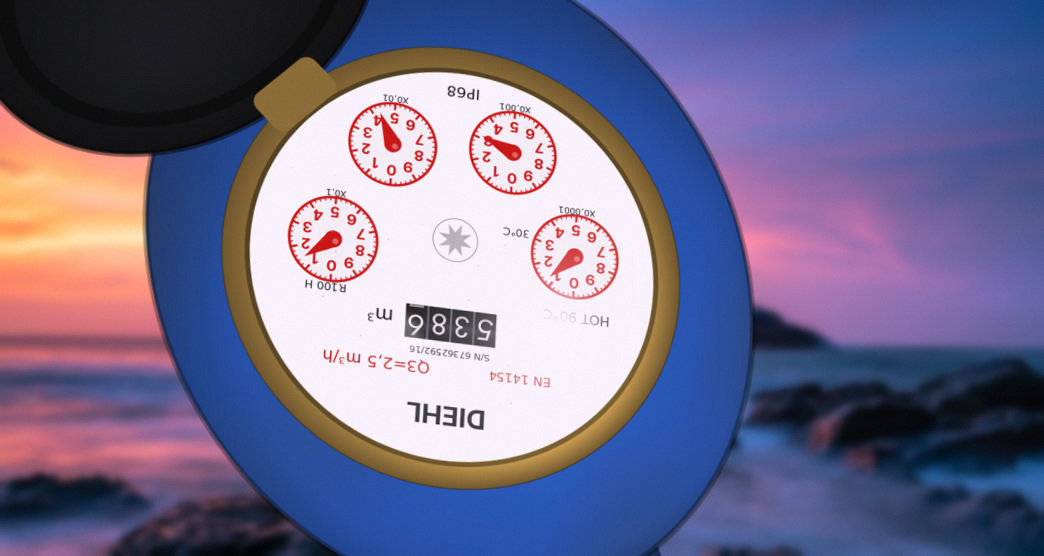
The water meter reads 5386.1431 m³
